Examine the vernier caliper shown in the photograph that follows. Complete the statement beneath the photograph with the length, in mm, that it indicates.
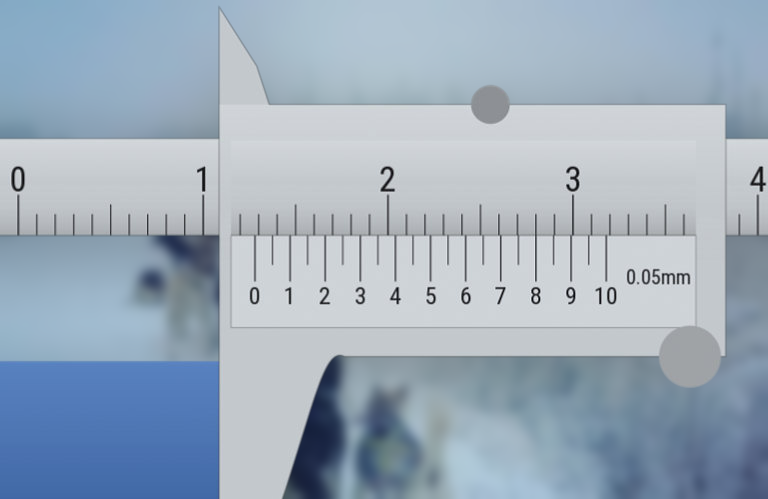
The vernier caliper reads 12.8 mm
